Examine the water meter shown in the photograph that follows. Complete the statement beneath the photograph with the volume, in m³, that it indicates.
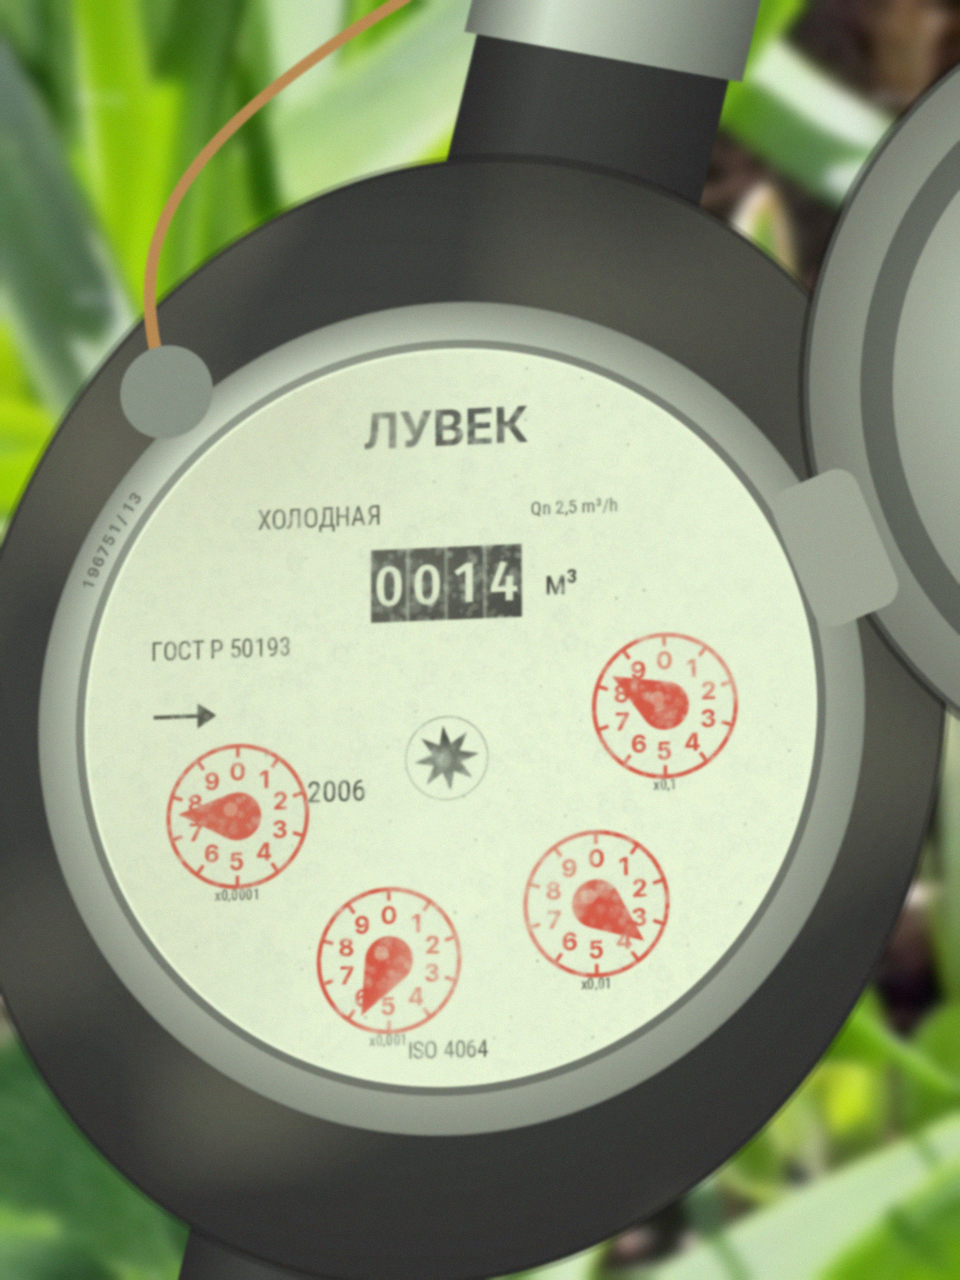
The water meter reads 14.8357 m³
